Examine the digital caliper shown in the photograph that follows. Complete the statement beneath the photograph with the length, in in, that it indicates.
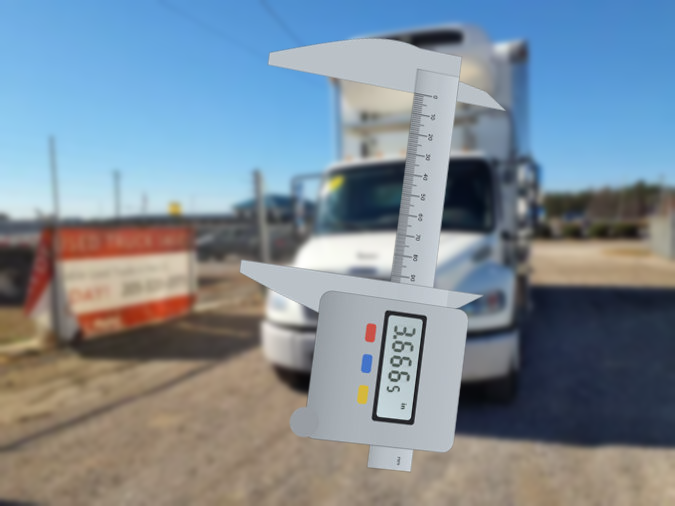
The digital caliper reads 3.6665 in
